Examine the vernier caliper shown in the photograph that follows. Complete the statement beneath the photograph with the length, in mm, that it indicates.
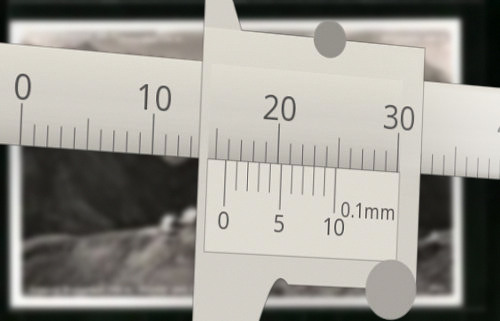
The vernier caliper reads 15.8 mm
